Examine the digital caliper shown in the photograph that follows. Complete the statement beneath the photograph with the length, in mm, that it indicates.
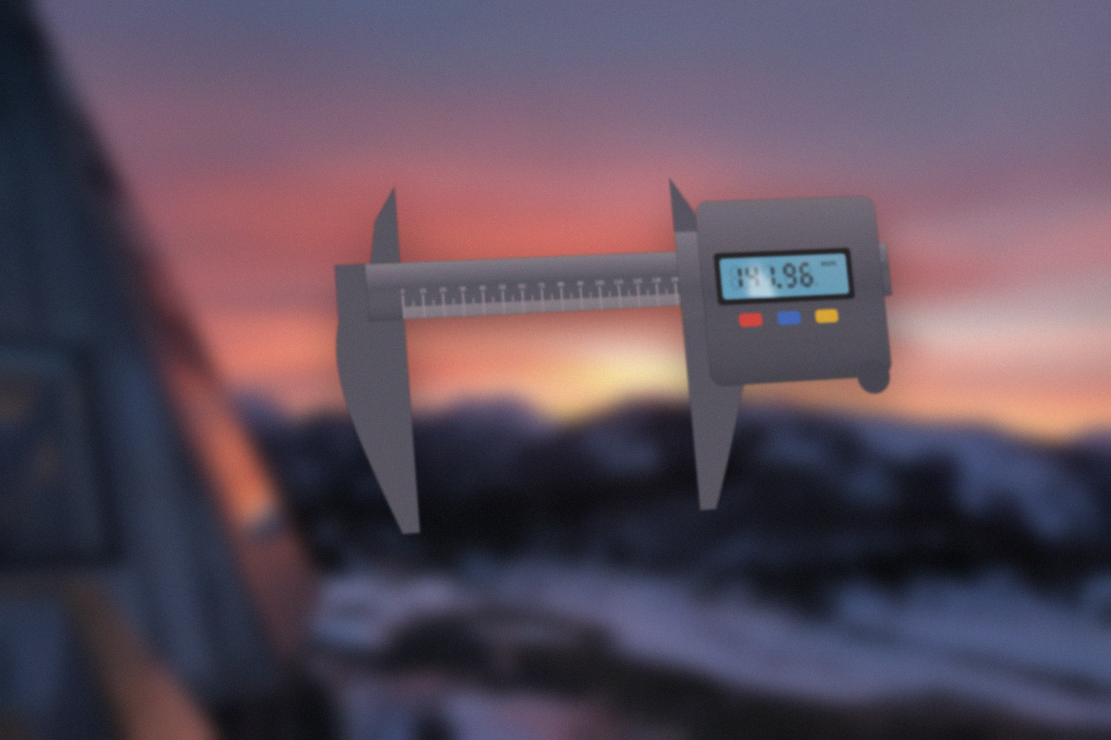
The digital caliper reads 141.96 mm
